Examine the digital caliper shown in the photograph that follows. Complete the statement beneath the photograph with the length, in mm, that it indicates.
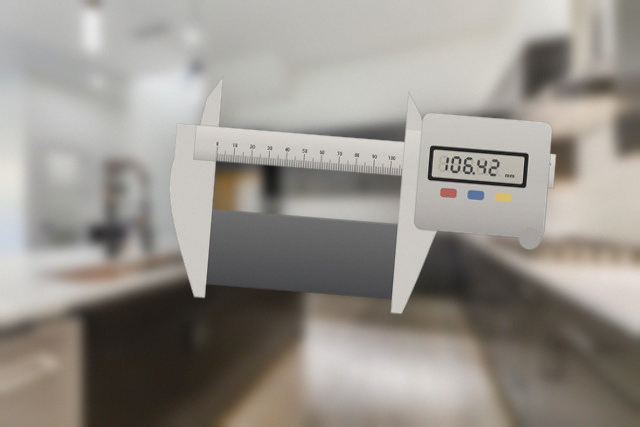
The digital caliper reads 106.42 mm
